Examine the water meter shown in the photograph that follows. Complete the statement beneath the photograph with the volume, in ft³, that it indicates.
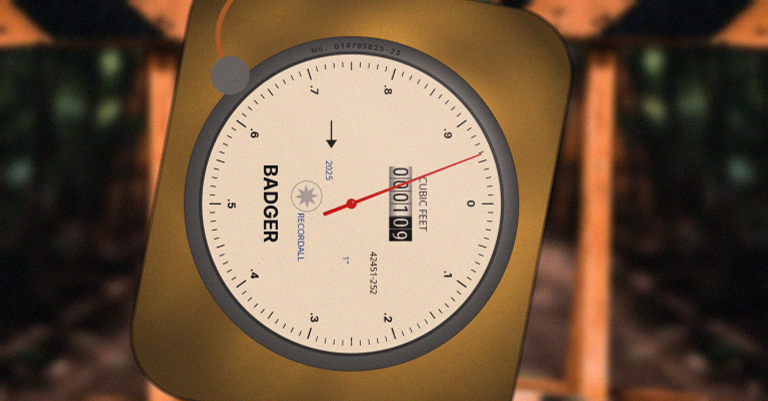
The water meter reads 108.94 ft³
